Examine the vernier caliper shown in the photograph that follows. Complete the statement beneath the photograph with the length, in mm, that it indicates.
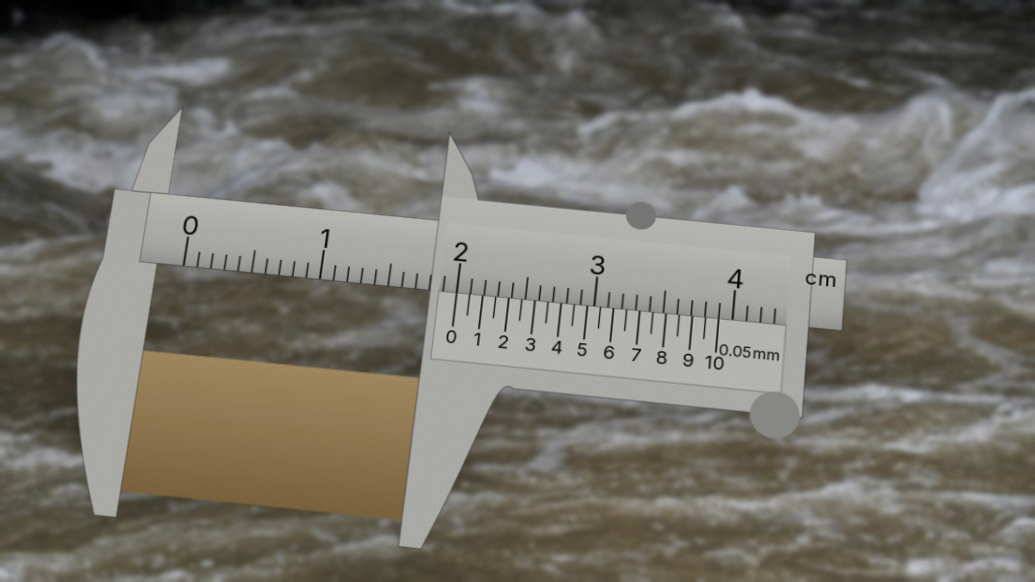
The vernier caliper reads 20.0 mm
